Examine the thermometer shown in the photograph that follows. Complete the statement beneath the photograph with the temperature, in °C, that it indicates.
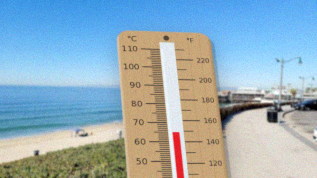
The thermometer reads 65 °C
